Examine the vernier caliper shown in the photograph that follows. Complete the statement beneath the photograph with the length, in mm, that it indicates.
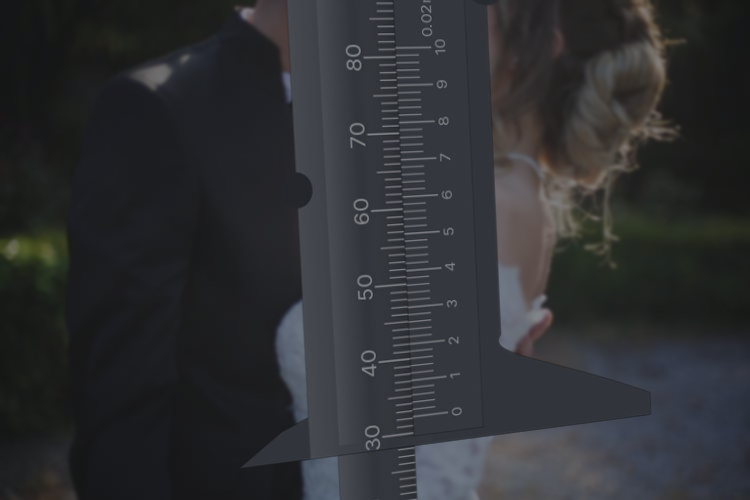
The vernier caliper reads 32.2 mm
